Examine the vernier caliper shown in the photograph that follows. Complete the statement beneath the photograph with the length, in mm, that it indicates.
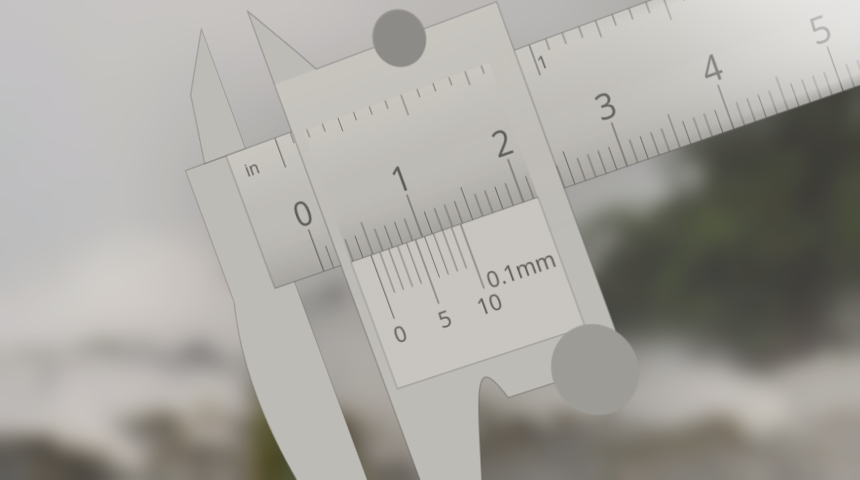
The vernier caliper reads 4.8 mm
